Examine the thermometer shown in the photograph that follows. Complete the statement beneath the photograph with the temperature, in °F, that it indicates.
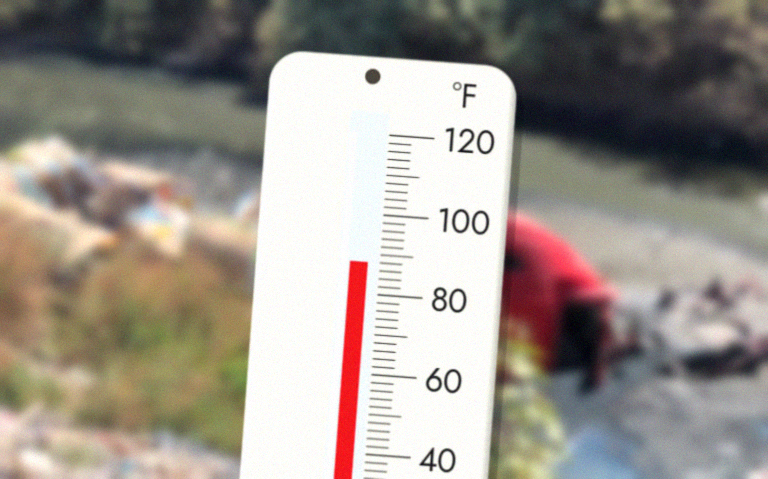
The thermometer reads 88 °F
